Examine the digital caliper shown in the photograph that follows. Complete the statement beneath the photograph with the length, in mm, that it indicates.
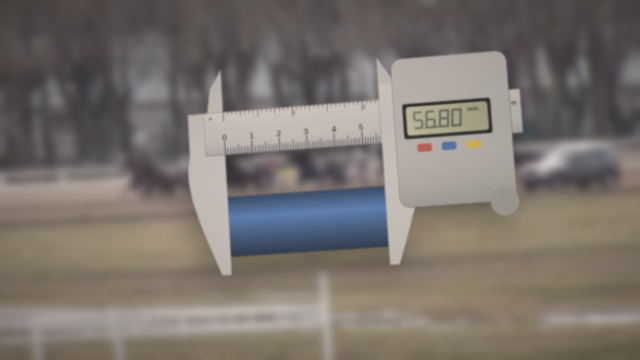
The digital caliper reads 56.80 mm
